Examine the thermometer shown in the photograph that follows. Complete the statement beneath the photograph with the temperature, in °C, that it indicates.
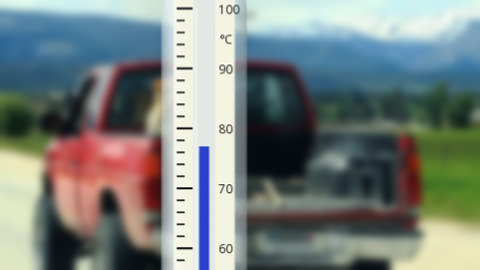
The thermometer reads 77 °C
